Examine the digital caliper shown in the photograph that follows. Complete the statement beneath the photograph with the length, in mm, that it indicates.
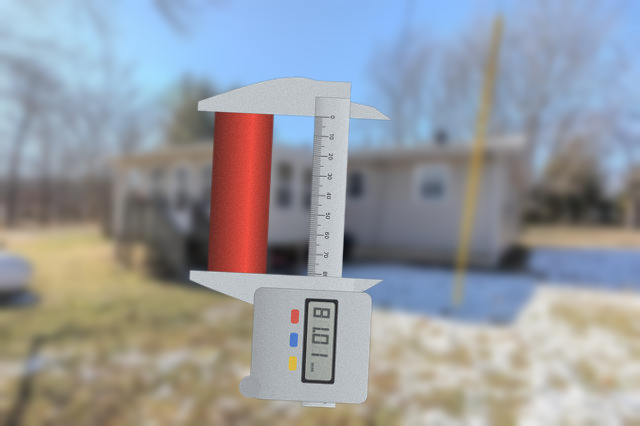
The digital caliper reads 81.01 mm
